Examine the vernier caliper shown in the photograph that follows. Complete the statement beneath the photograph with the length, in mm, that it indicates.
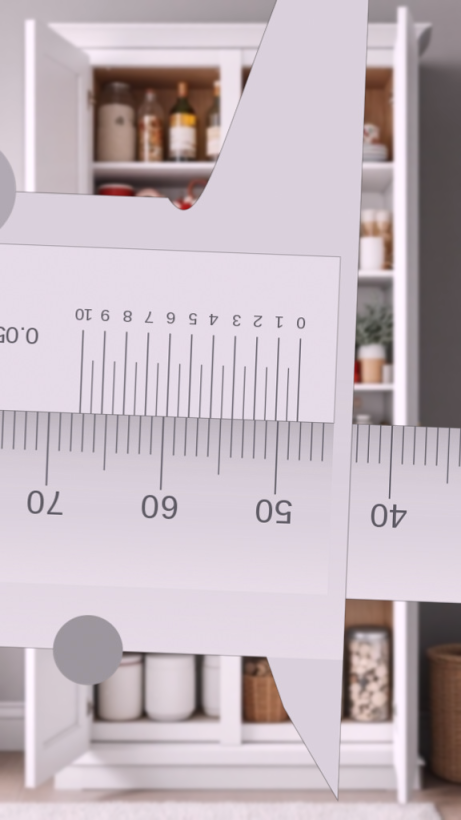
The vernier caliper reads 48.3 mm
